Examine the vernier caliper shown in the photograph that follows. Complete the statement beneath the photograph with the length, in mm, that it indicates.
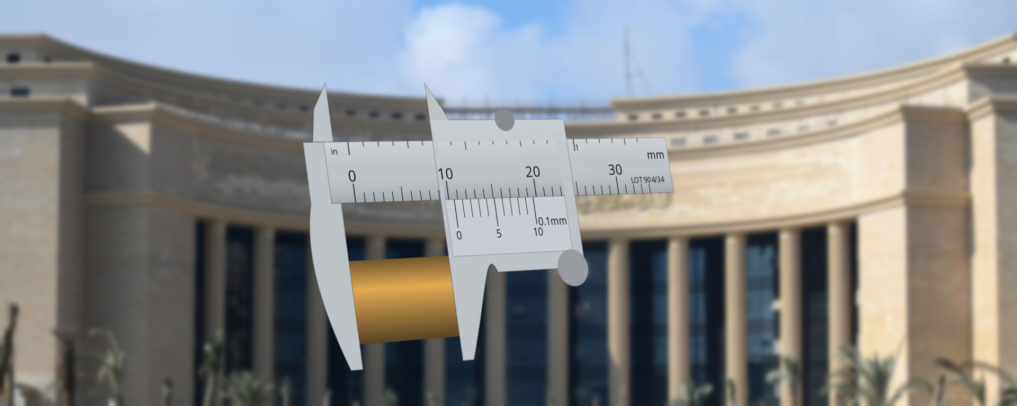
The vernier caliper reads 10.6 mm
